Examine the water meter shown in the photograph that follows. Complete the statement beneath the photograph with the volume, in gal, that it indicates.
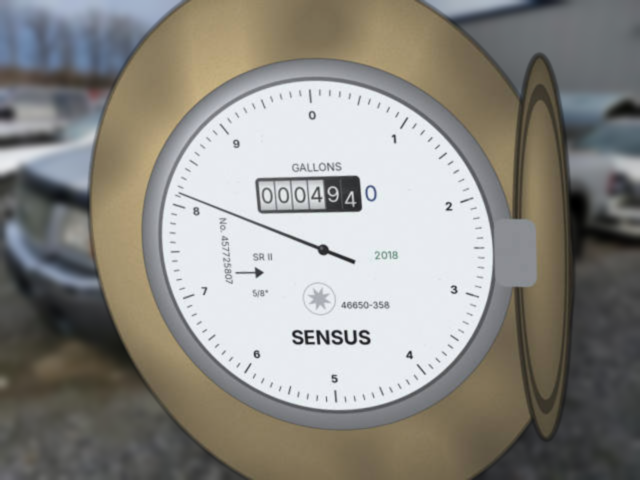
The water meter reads 4938.1 gal
